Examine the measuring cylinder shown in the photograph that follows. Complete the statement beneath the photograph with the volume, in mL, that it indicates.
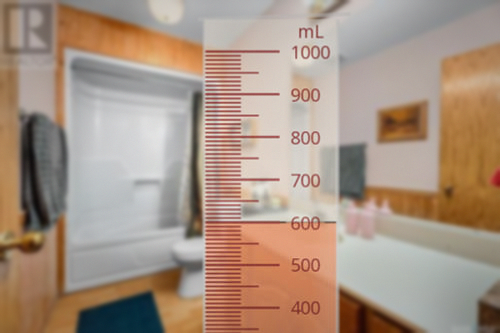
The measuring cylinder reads 600 mL
